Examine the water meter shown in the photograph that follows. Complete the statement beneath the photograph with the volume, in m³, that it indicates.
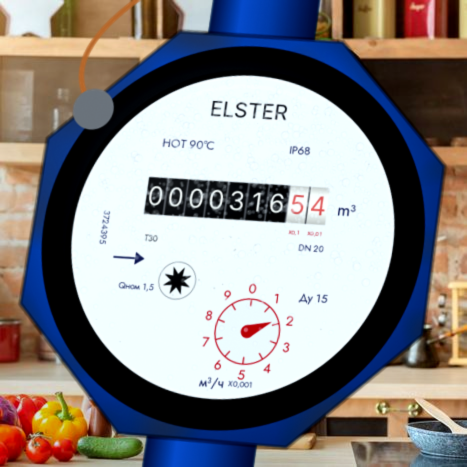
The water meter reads 316.541 m³
